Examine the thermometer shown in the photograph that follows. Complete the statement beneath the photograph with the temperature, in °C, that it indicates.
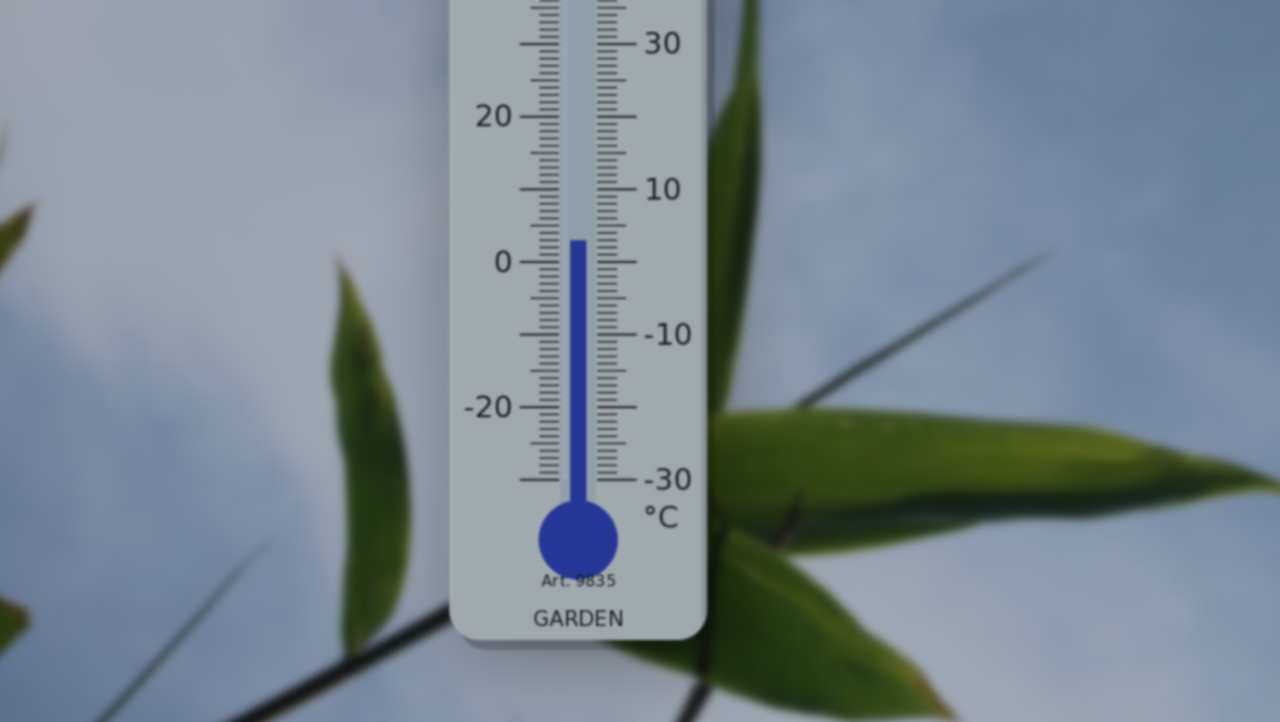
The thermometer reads 3 °C
